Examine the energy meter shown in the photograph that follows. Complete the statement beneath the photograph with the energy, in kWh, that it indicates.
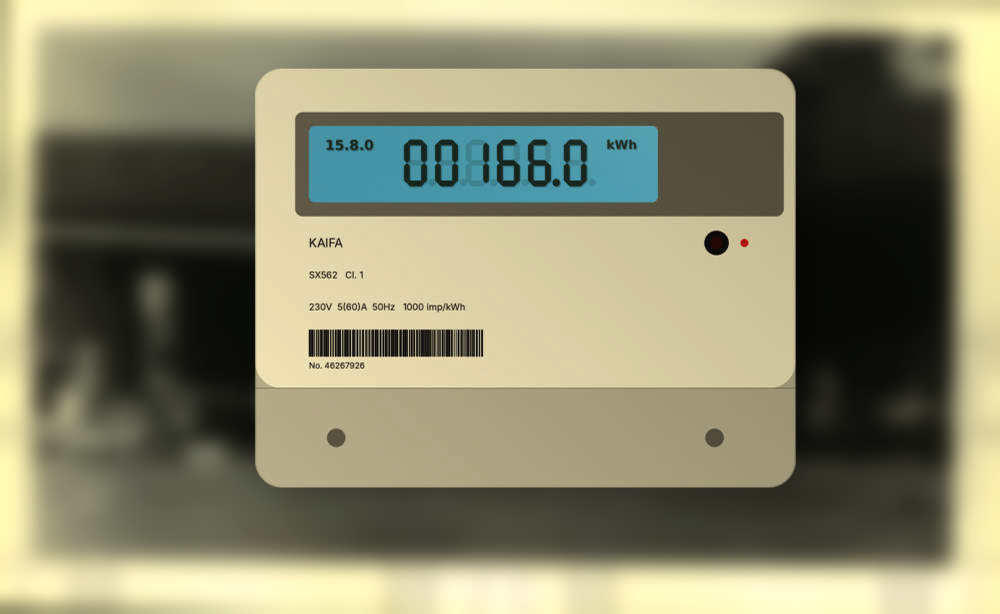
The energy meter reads 166.0 kWh
